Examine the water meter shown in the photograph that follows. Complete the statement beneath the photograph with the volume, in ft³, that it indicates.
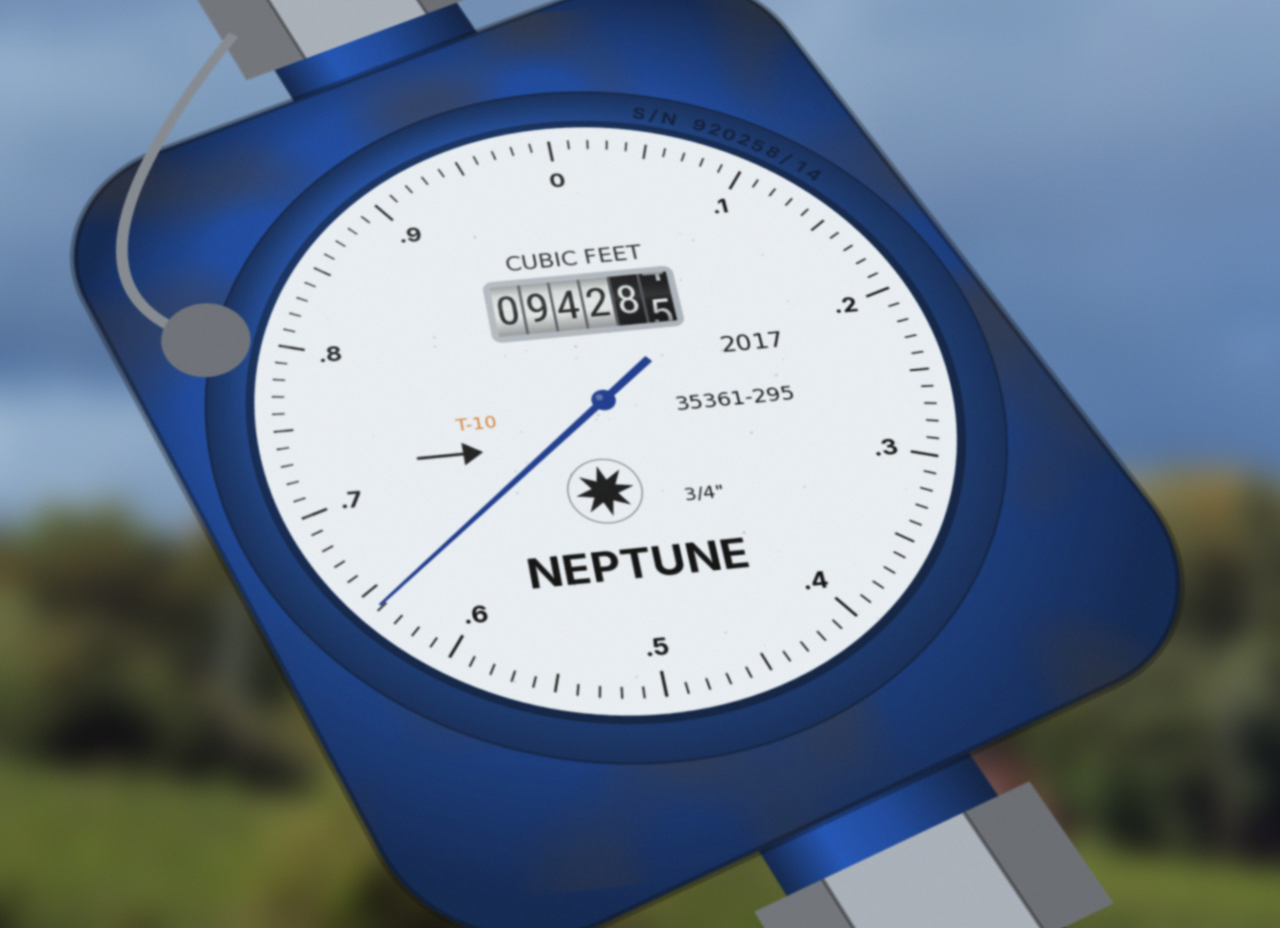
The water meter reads 94284.64 ft³
